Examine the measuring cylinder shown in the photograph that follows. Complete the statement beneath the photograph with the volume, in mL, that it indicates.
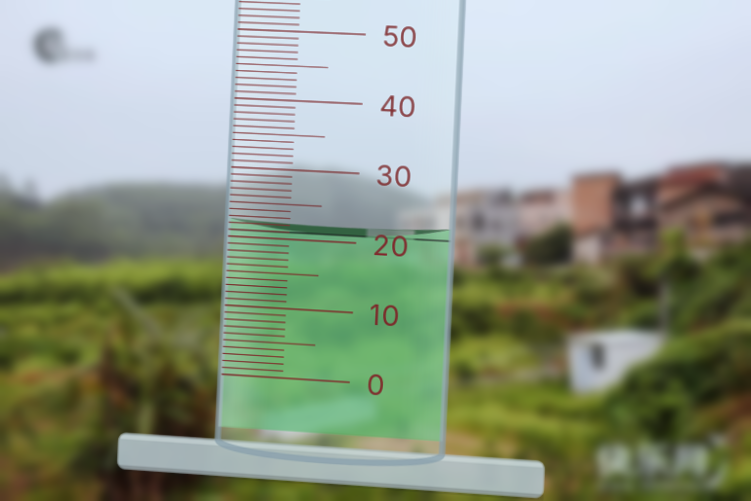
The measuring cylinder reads 21 mL
